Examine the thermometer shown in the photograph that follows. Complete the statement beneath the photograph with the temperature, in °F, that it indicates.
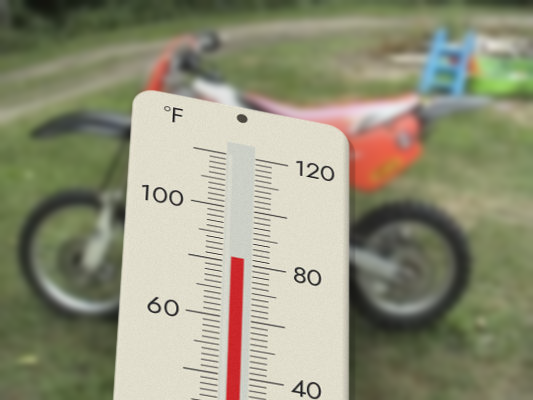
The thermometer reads 82 °F
